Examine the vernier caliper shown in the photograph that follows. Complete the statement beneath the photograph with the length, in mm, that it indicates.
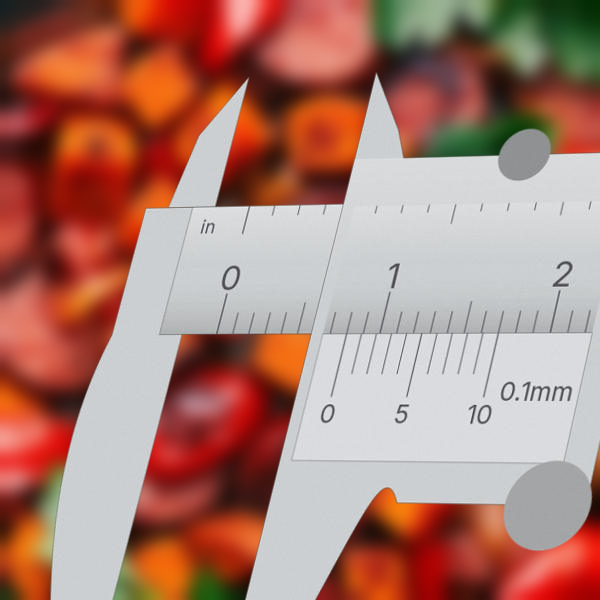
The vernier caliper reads 8.0 mm
